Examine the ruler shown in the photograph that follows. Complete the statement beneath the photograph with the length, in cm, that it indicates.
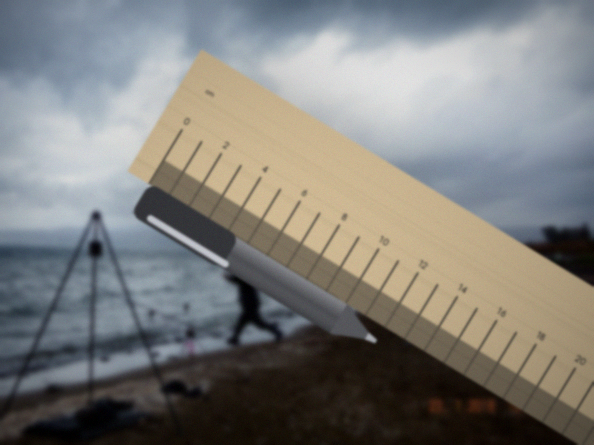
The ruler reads 12 cm
